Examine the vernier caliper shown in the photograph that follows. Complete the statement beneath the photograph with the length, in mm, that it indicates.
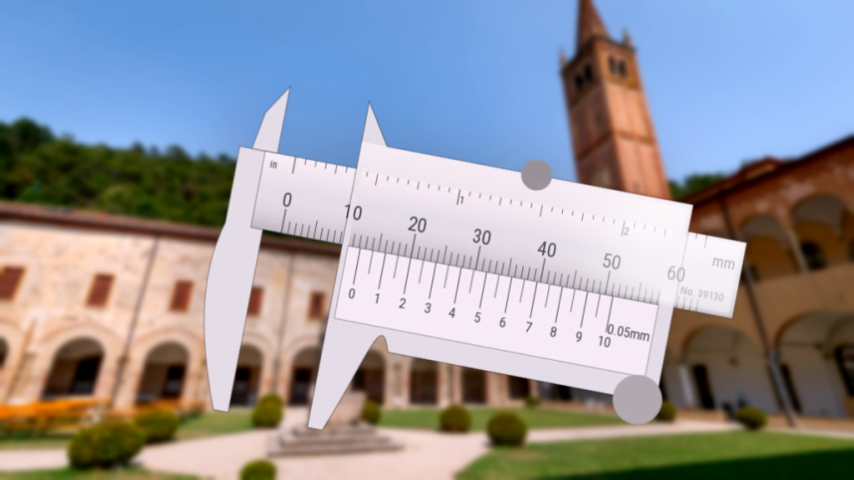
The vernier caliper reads 12.2 mm
